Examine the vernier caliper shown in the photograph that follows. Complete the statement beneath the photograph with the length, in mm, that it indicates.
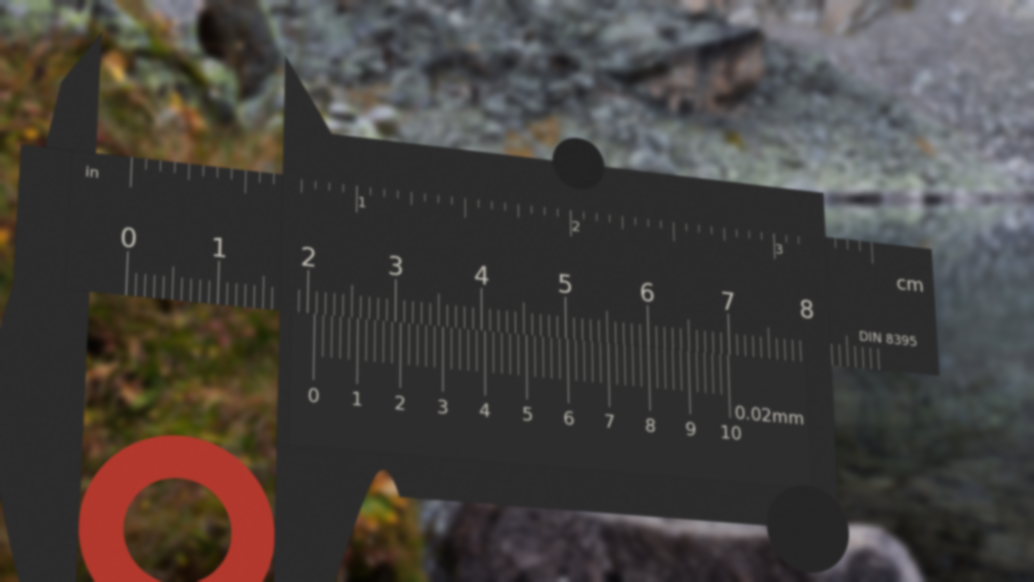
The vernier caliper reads 20.8 mm
